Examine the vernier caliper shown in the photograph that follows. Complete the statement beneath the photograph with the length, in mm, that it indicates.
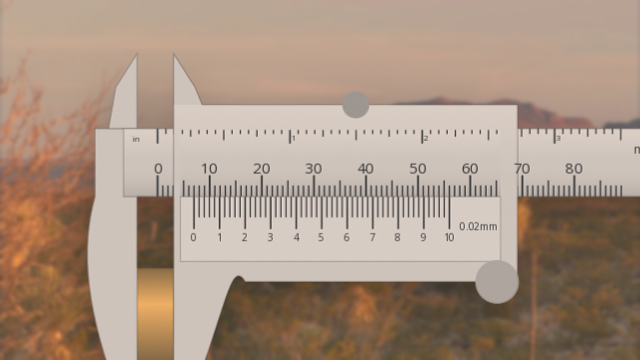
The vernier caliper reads 7.0 mm
